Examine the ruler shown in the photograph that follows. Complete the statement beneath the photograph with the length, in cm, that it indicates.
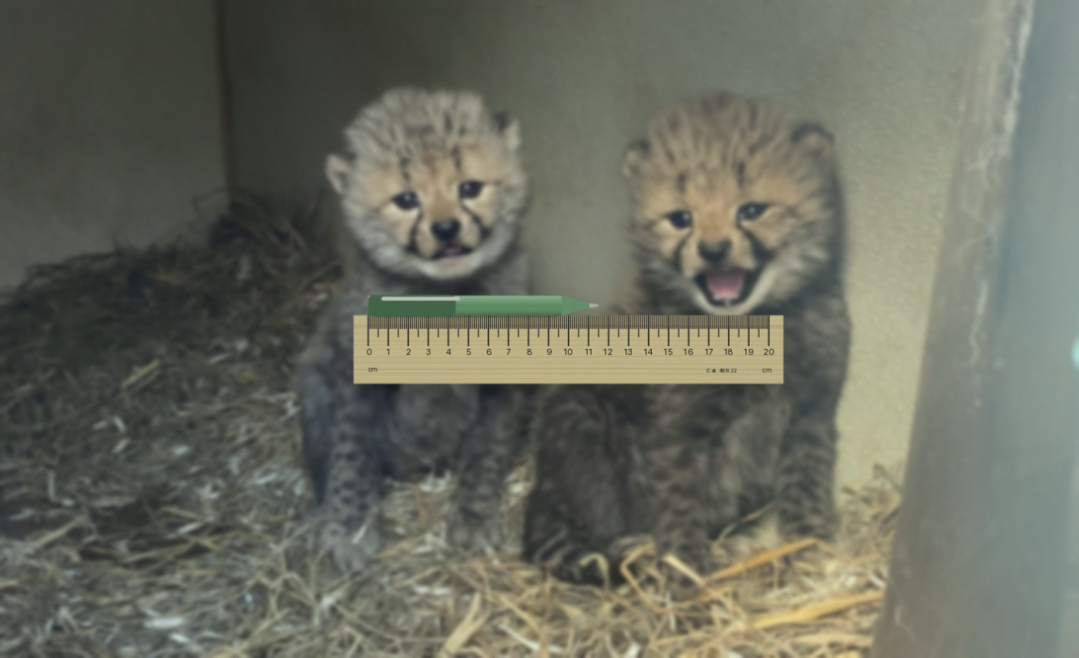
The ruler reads 11.5 cm
